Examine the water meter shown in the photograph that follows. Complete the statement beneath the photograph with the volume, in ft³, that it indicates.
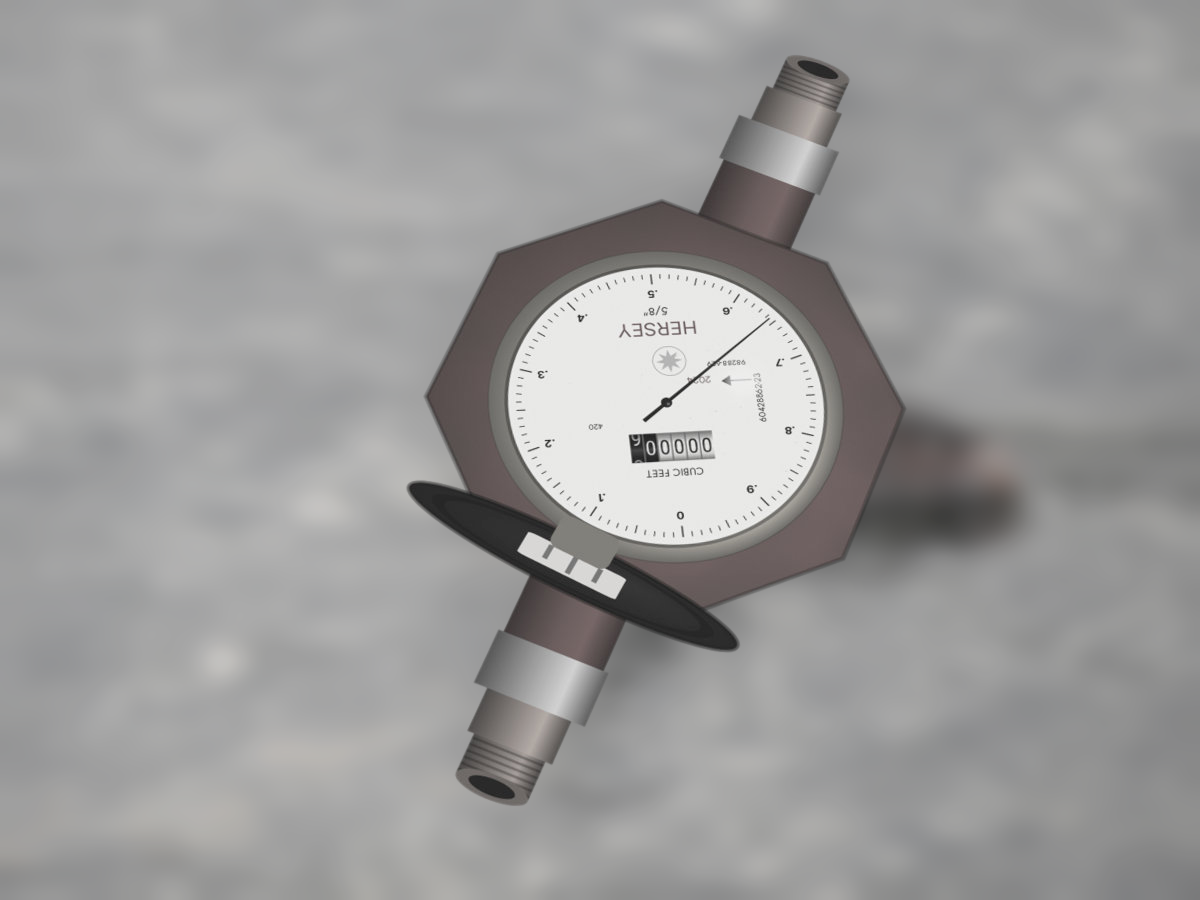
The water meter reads 5.64 ft³
